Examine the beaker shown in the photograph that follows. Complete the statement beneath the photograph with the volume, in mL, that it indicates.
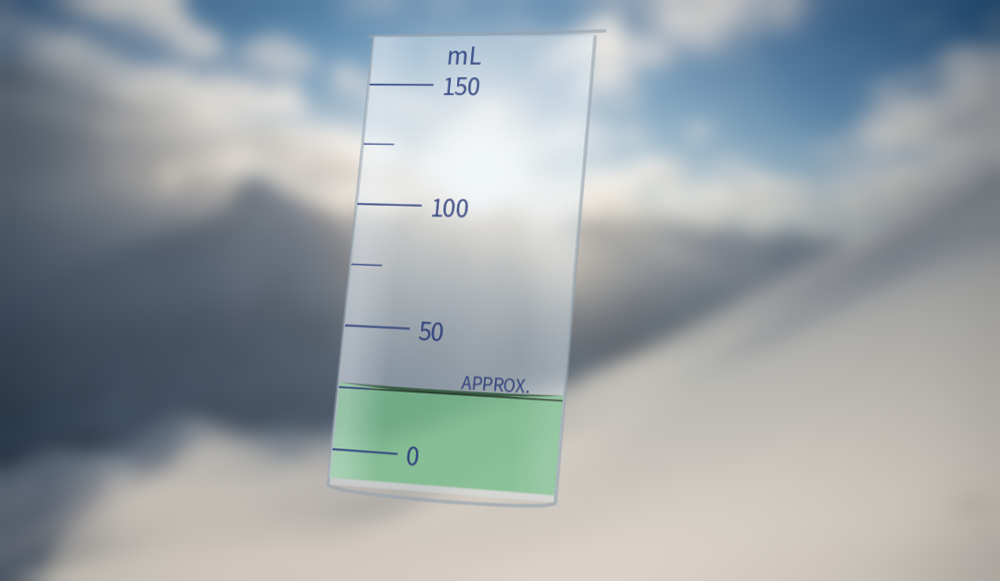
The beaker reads 25 mL
